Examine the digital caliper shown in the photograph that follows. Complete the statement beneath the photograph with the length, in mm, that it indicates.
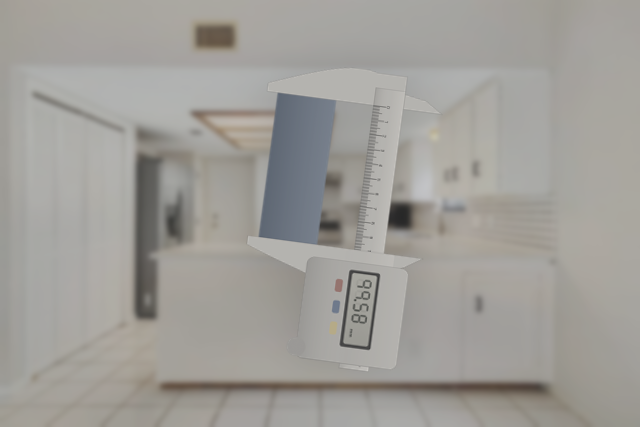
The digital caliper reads 99.58 mm
